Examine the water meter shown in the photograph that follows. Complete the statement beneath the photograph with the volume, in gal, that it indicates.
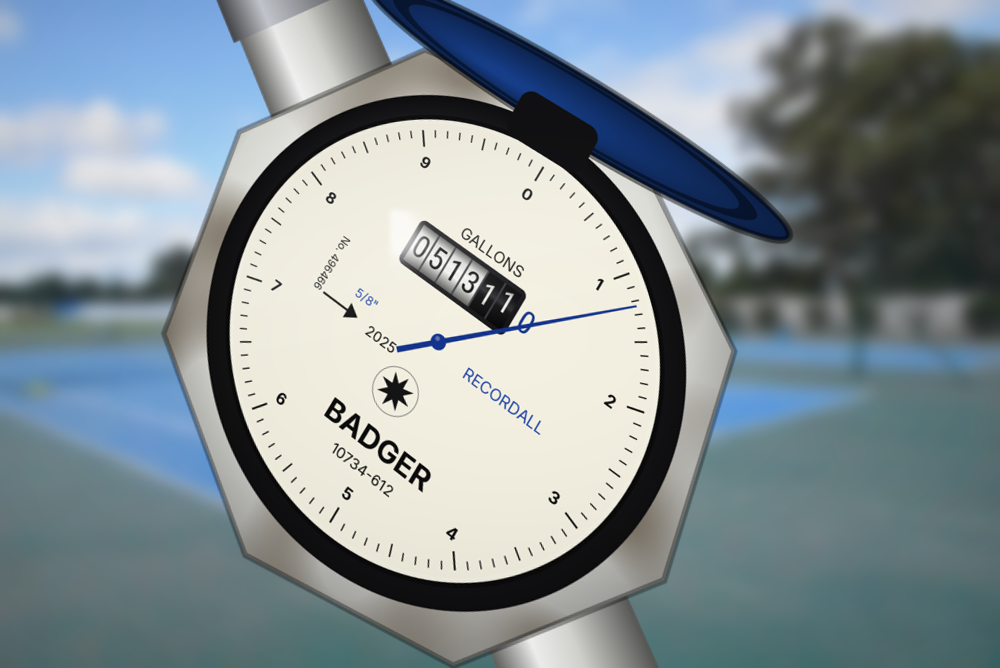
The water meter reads 513111.2 gal
